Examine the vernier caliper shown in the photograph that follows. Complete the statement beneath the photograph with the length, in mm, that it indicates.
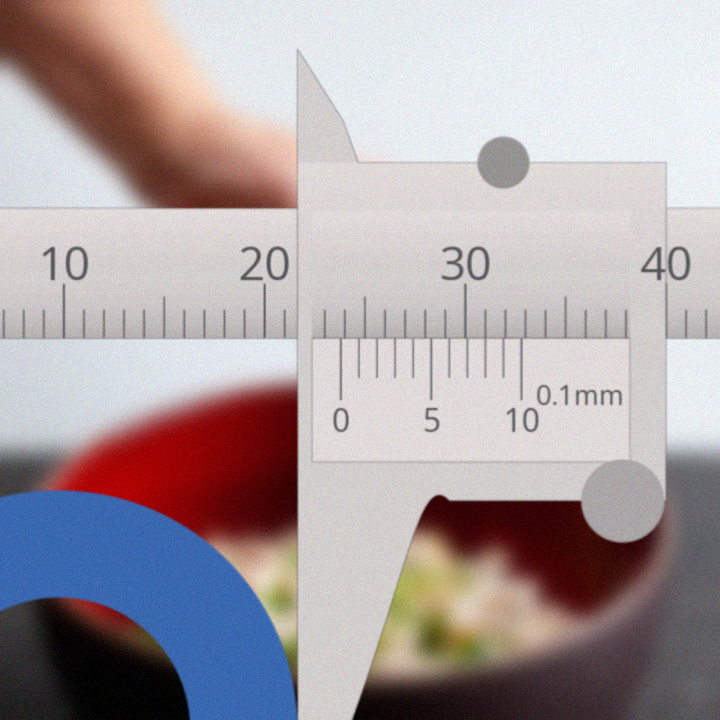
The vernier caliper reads 23.8 mm
